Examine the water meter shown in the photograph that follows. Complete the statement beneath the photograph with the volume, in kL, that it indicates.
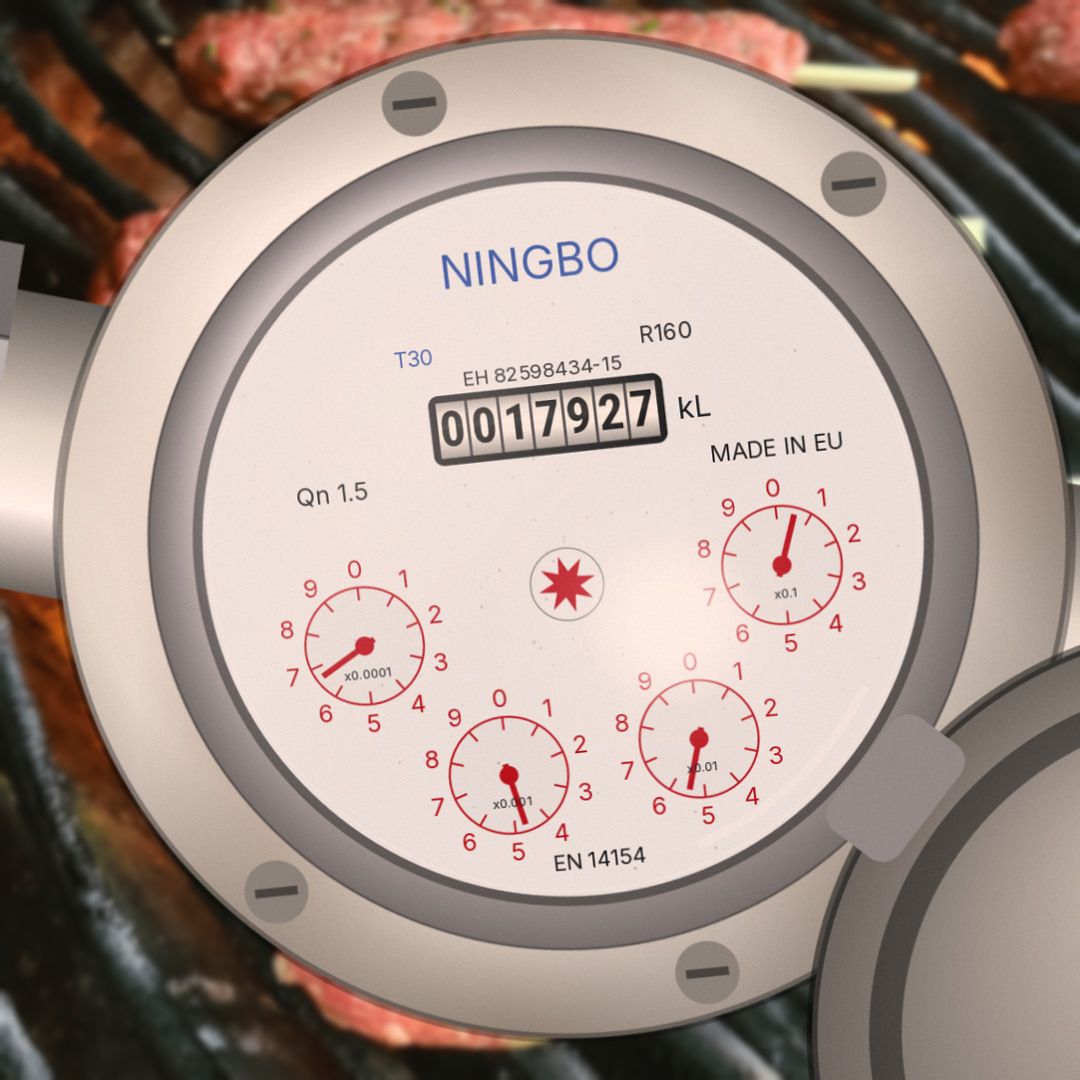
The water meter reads 17927.0546 kL
